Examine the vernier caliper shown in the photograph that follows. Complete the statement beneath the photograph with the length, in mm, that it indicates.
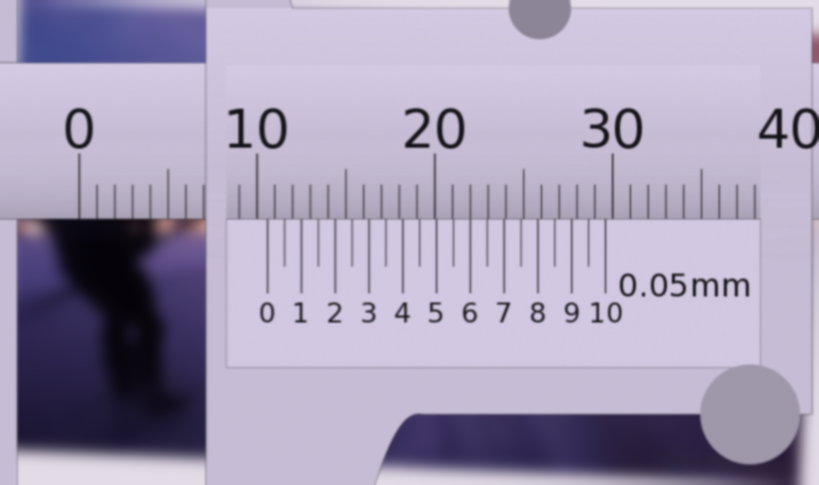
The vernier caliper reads 10.6 mm
